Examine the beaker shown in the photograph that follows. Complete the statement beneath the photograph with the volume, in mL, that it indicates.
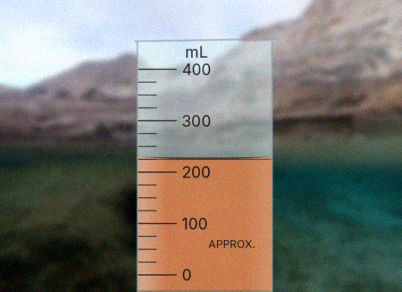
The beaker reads 225 mL
